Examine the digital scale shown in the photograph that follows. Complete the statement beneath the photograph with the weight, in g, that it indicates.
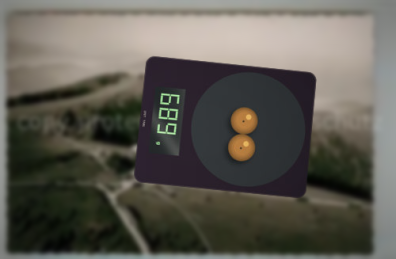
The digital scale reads 689 g
